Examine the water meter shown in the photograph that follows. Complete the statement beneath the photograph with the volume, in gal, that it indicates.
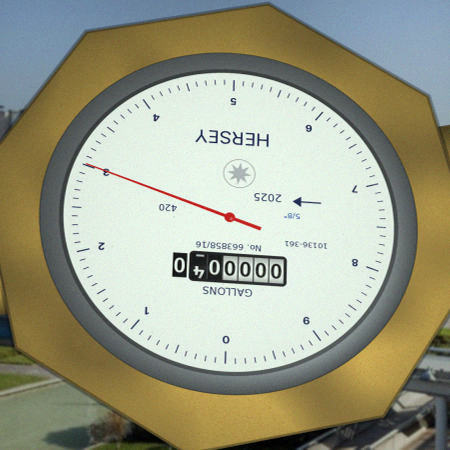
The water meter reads 43.0 gal
